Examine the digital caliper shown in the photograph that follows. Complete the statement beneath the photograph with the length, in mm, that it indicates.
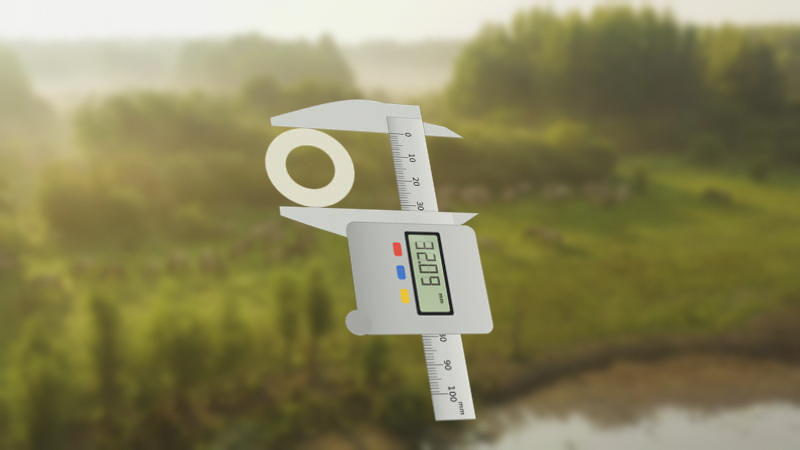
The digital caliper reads 32.09 mm
